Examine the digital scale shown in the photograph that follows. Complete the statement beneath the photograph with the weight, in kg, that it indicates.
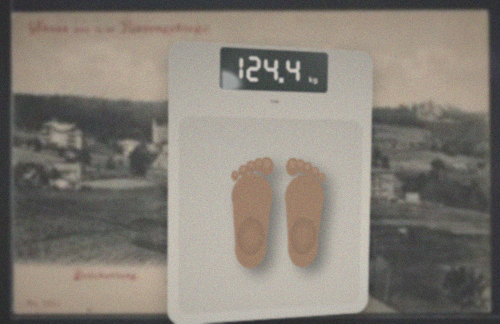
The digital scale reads 124.4 kg
